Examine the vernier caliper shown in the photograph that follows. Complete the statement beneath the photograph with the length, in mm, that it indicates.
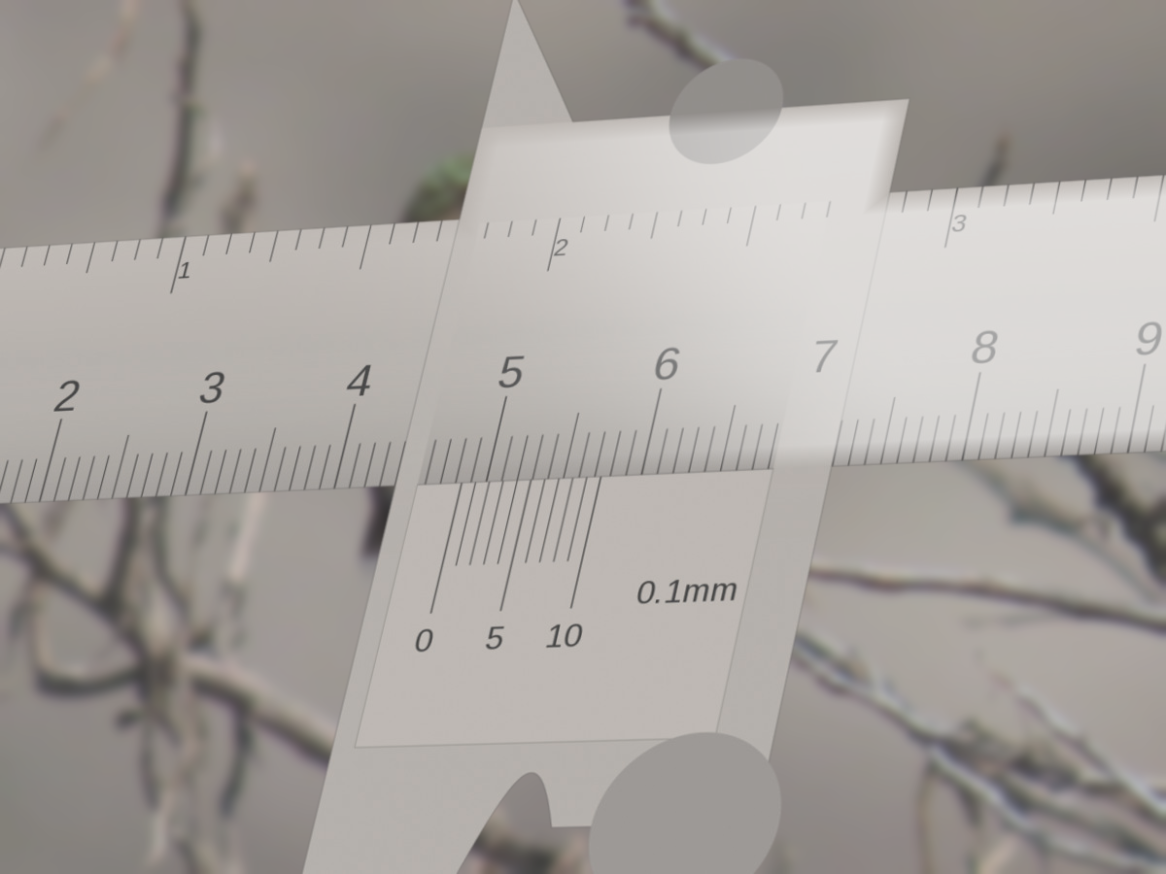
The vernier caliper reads 48.4 mm
